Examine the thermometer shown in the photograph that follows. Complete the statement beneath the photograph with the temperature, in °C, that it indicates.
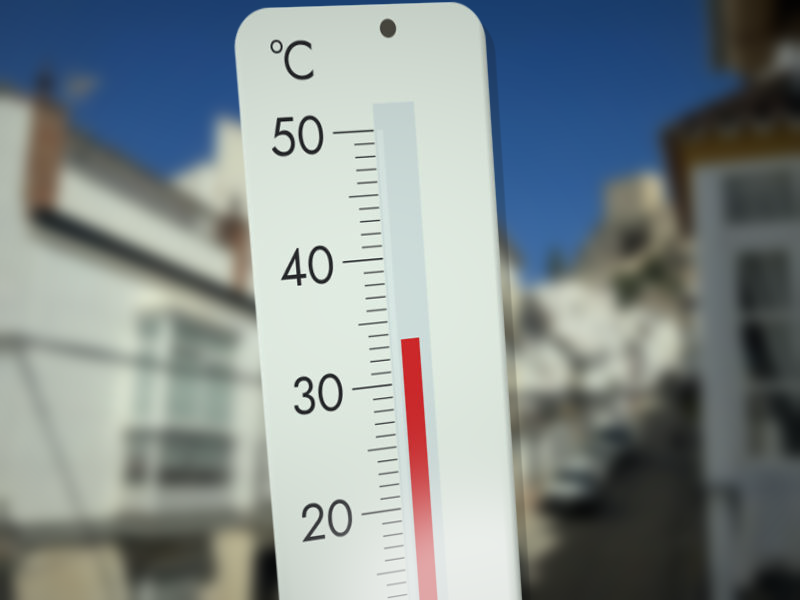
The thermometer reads 33.5 °C
